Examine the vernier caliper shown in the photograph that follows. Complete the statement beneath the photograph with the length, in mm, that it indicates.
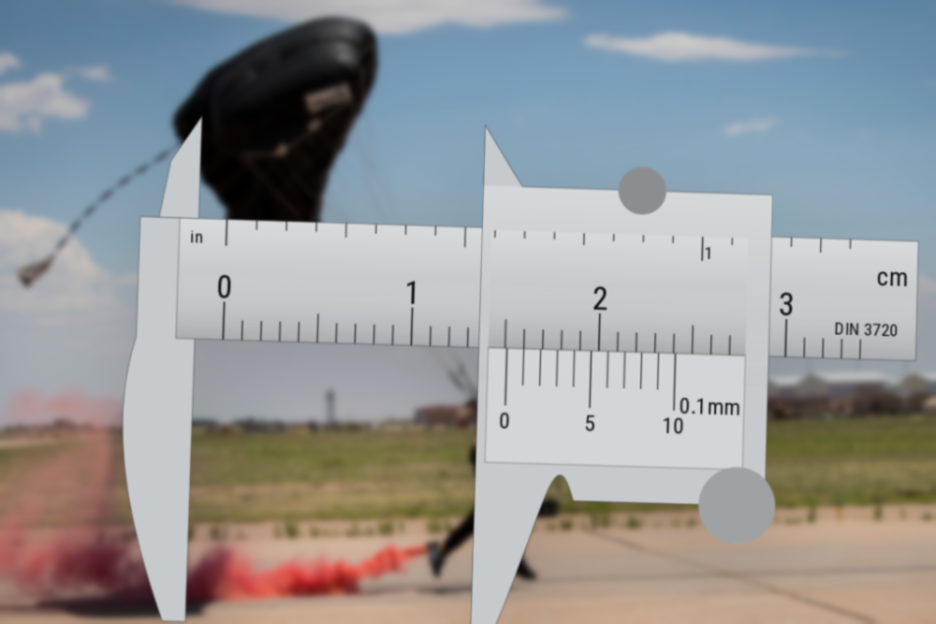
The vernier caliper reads 15.1 mm
